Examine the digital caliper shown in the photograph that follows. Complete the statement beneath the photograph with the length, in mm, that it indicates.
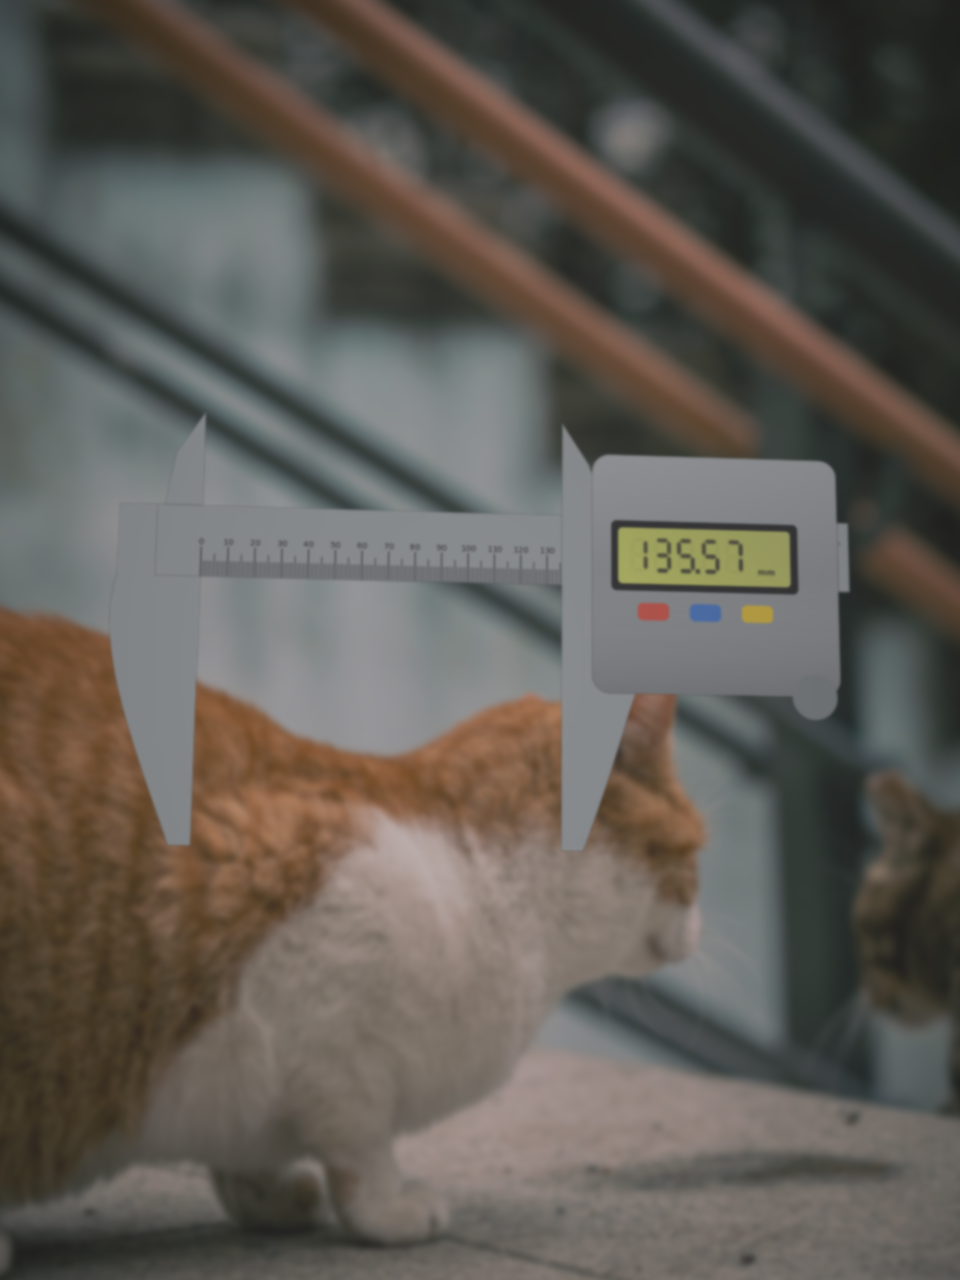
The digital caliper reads 135.57 mm
